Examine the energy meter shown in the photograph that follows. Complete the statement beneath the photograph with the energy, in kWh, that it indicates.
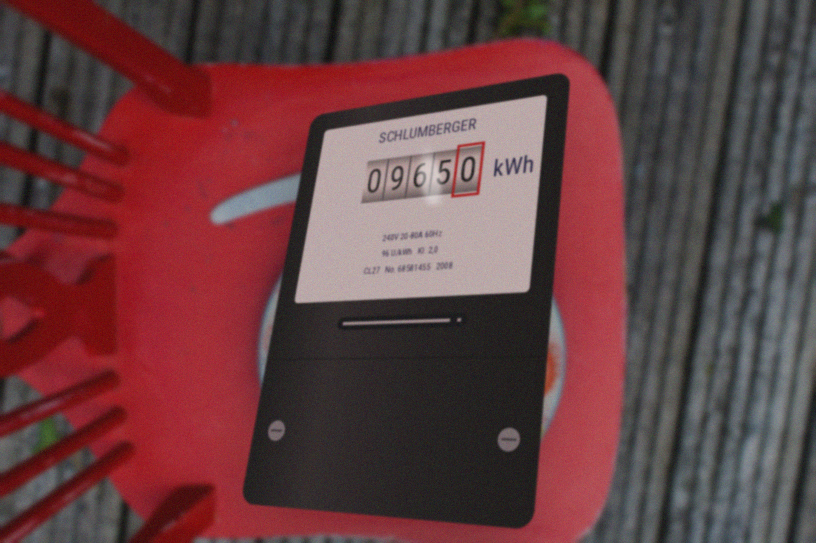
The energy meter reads 965.0 kWh
